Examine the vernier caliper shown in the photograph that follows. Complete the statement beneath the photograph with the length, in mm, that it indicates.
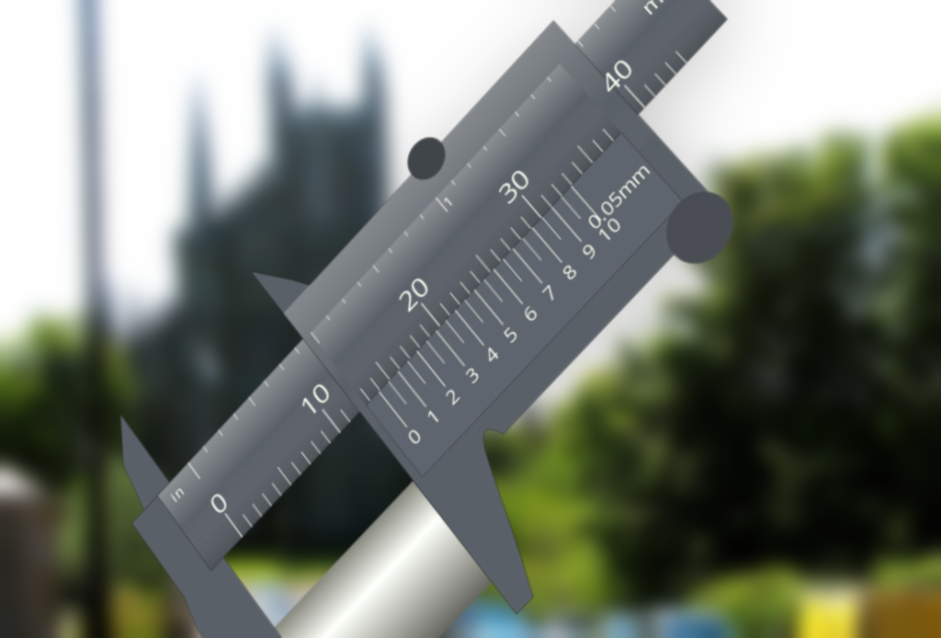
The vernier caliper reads 13.9 mm
